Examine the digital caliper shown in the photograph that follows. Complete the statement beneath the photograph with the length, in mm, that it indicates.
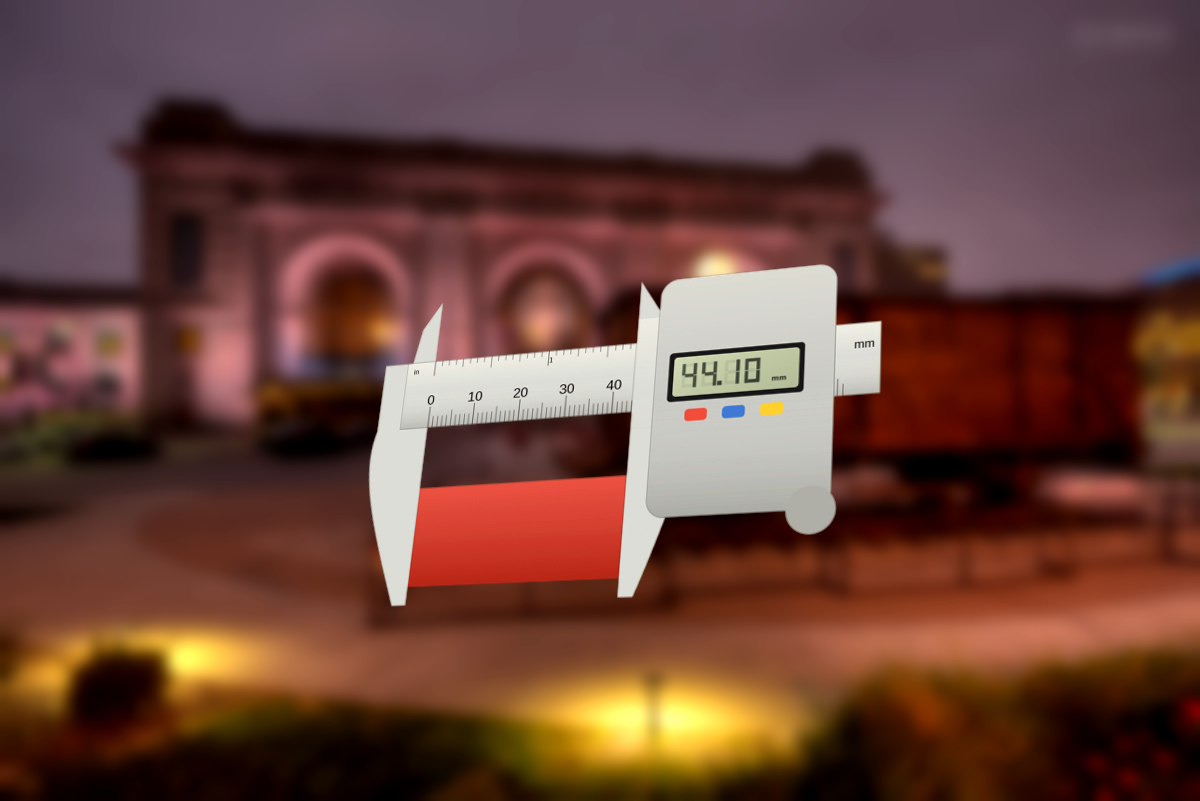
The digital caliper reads 44.10 mm
